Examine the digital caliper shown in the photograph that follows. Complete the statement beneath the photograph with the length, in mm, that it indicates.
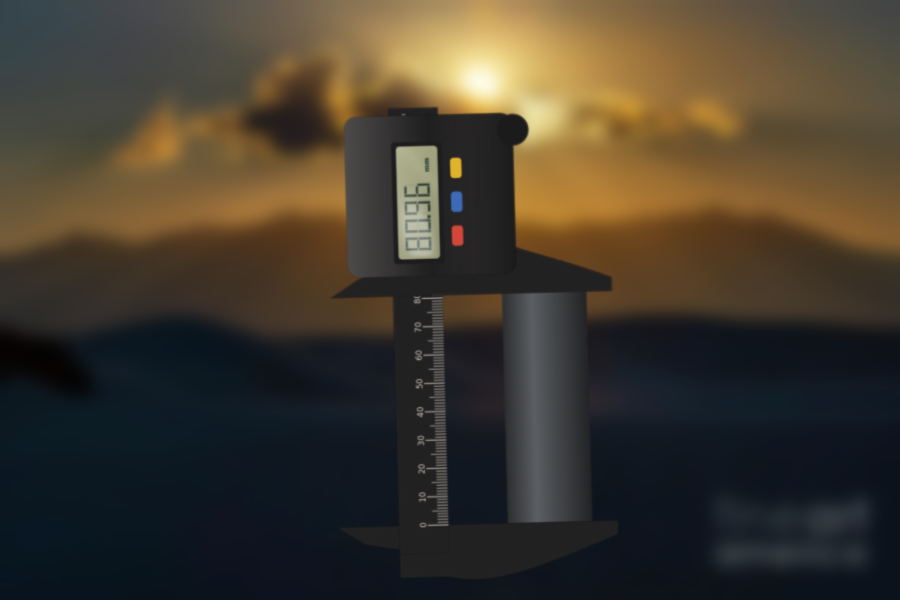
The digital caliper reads 80.96 mm
